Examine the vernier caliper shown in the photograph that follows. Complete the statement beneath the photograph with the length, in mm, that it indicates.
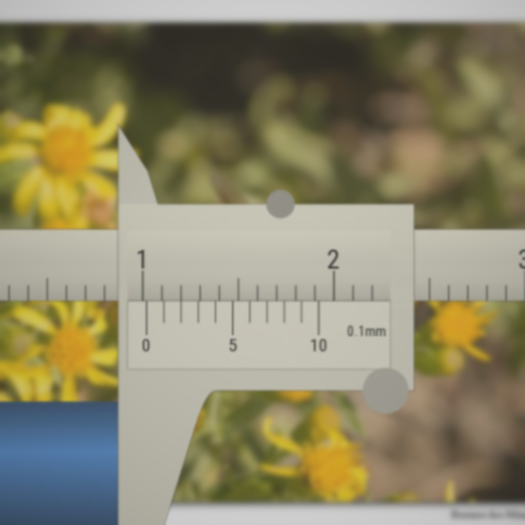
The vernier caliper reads 10.2 mm
